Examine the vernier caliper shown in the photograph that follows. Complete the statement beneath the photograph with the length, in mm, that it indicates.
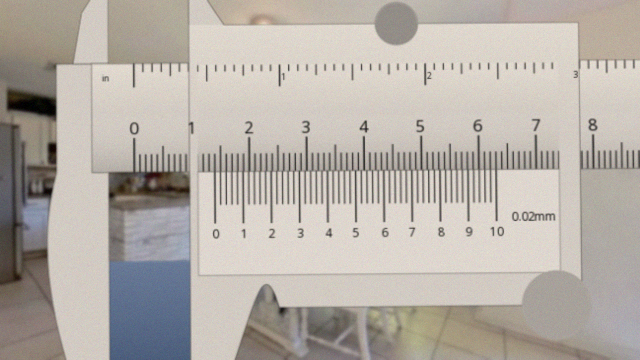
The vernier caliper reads 14.0 mm
